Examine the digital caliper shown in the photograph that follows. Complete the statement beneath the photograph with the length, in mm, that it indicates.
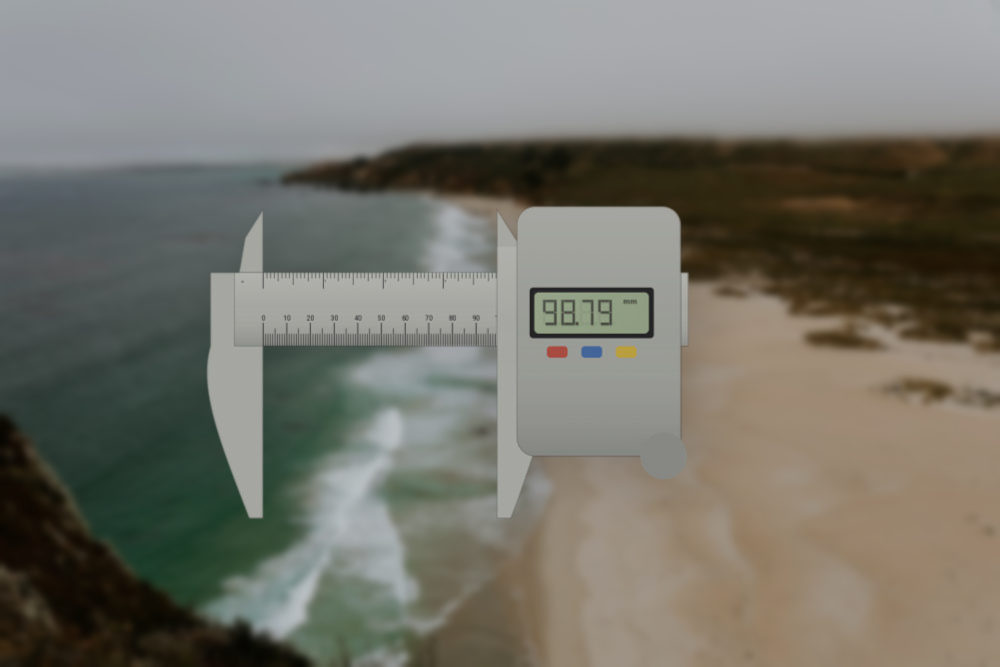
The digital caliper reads 98.79 mm
